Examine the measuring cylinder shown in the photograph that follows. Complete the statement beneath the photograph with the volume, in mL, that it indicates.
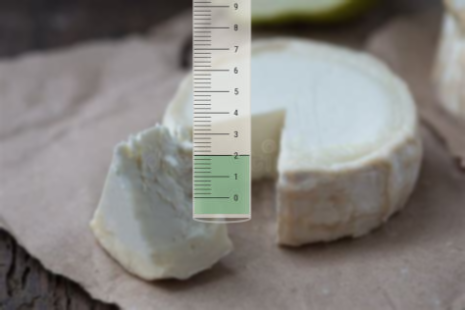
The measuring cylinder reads 2 mL
